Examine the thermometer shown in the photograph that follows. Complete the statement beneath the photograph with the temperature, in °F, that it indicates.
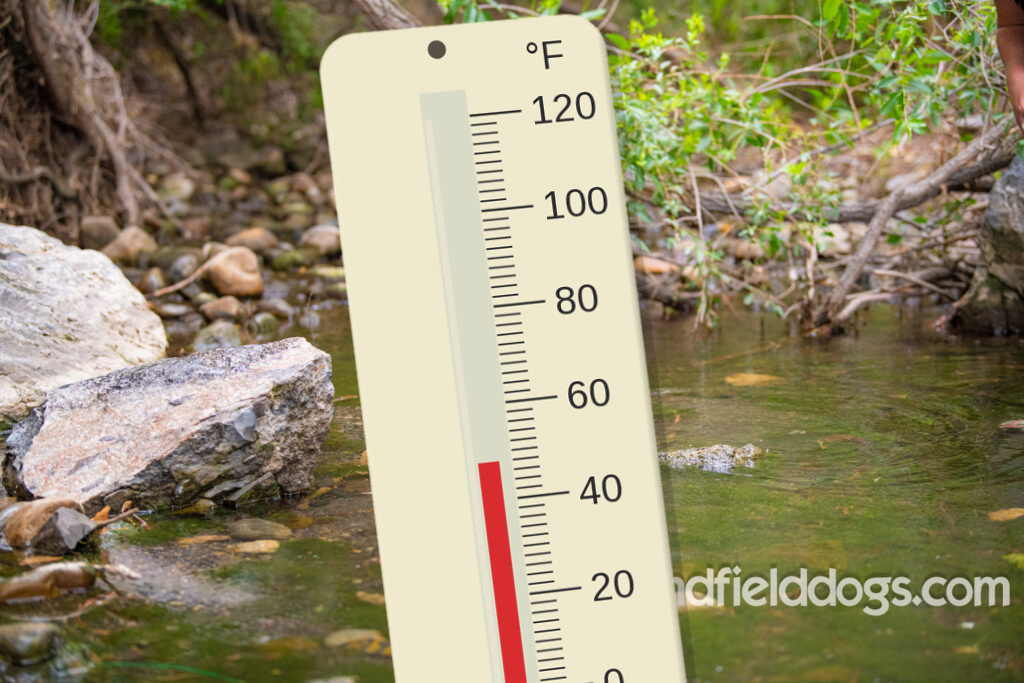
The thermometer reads 48 °F
